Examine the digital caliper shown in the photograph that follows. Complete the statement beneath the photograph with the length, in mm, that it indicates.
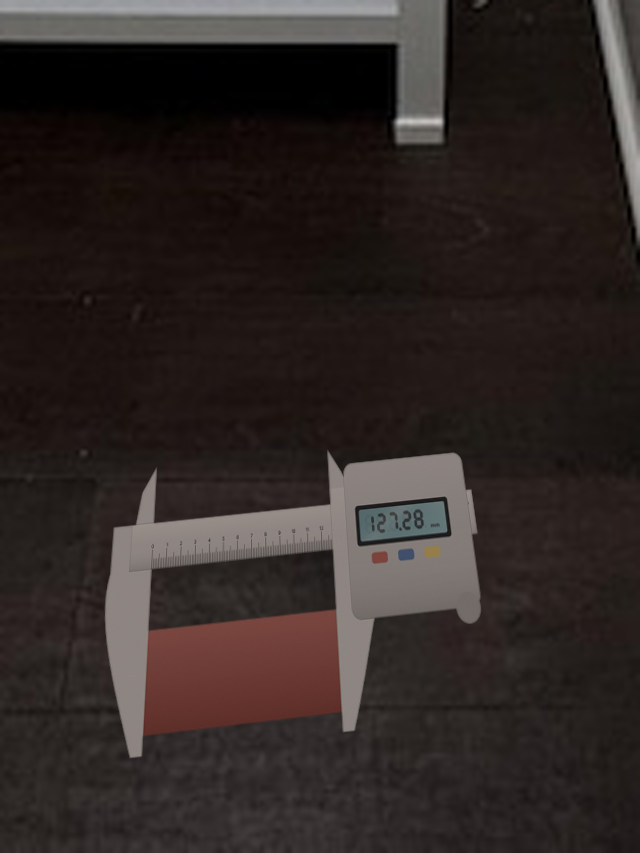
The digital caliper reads 127.28 mm
